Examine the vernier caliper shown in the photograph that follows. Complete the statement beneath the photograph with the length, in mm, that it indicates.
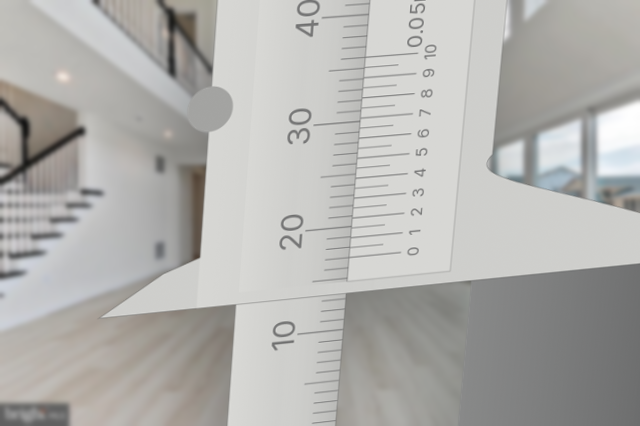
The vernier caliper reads 17.0 mm
